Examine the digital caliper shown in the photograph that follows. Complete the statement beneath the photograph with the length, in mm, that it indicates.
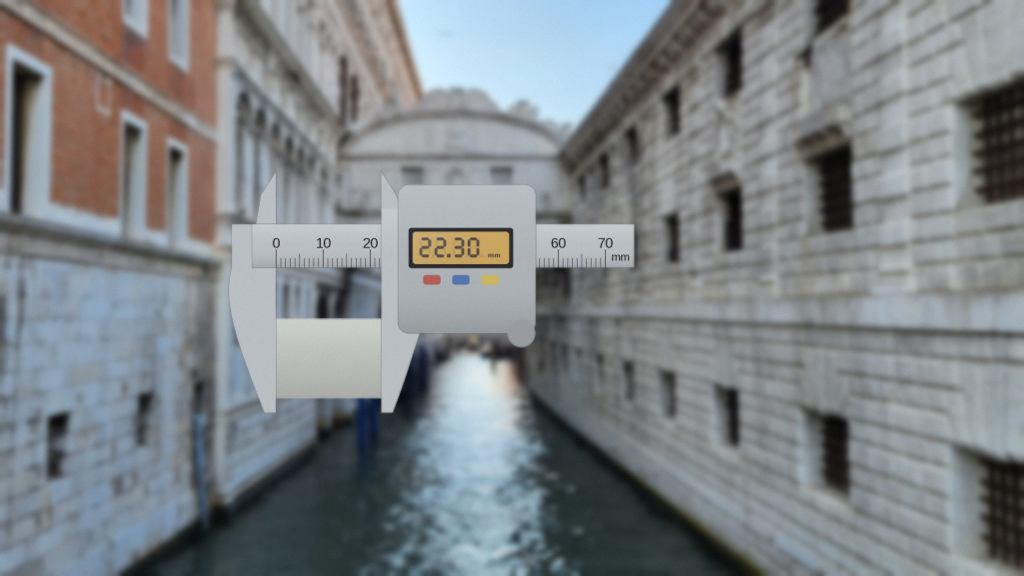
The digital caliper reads 22.30 mm
